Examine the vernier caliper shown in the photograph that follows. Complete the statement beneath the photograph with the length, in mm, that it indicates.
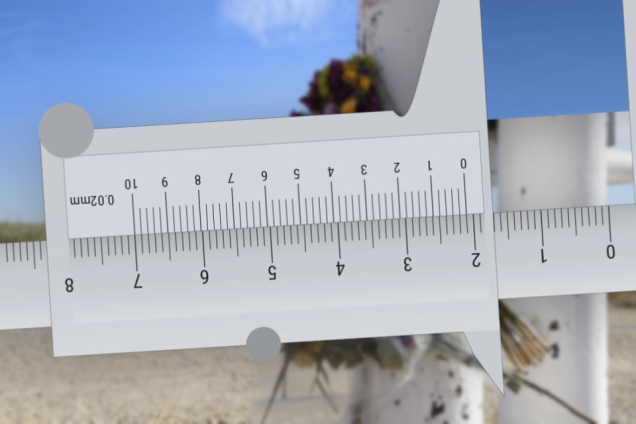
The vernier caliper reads 21.0 mm
